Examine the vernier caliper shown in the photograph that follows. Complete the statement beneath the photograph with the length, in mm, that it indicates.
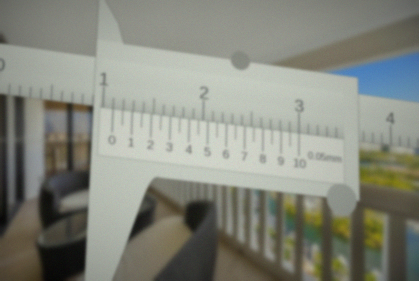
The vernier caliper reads 11.0 mm
